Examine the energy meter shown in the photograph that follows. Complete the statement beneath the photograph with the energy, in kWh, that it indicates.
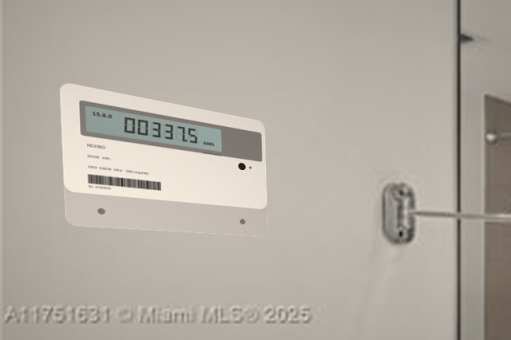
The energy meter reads 337.5 kWh
